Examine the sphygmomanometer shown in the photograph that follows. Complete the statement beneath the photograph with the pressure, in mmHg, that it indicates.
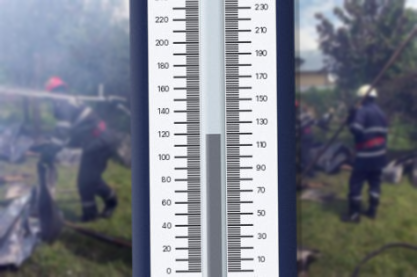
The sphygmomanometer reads 120 mmHg
